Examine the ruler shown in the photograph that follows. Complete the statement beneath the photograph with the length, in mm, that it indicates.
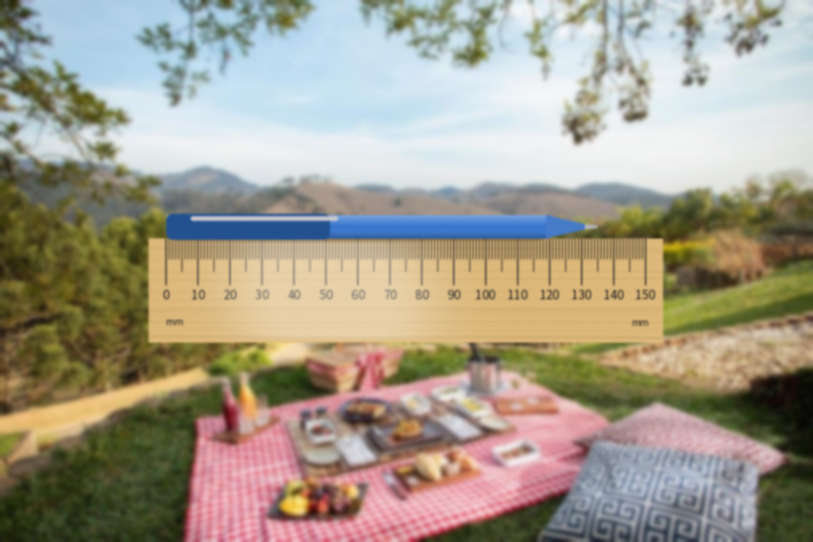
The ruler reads 135 mm
